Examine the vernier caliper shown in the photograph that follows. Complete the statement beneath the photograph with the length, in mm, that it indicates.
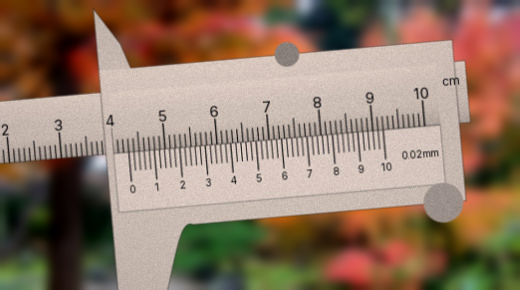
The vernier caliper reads 43.0 mm
